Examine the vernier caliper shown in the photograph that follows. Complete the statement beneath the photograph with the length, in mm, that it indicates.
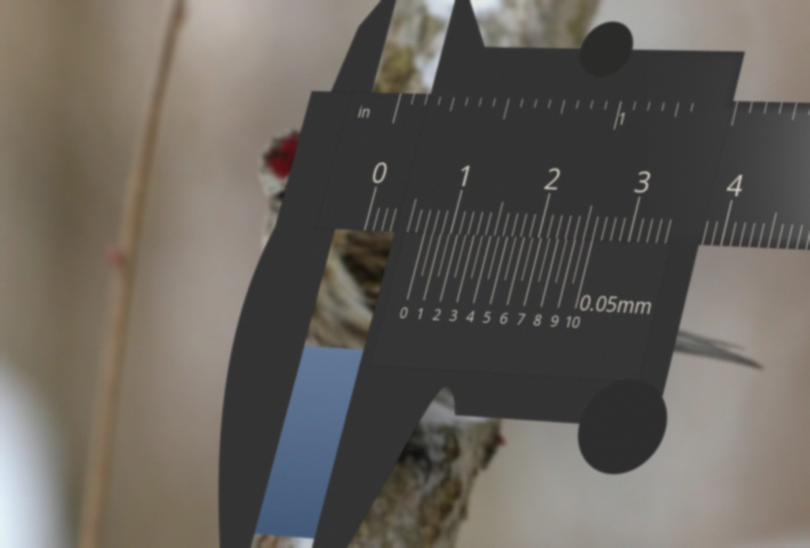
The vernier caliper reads 7.0 mm
